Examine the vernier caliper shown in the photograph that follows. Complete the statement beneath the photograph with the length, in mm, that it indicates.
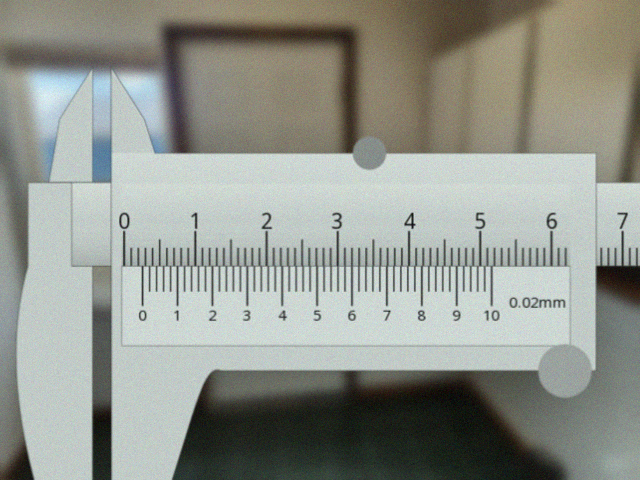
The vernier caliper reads 2.6 mm
